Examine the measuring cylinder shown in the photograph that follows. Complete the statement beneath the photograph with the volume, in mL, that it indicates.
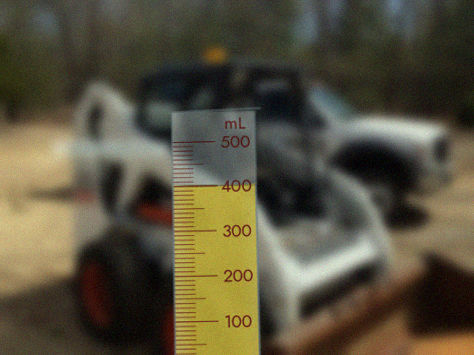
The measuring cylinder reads 400 mL
